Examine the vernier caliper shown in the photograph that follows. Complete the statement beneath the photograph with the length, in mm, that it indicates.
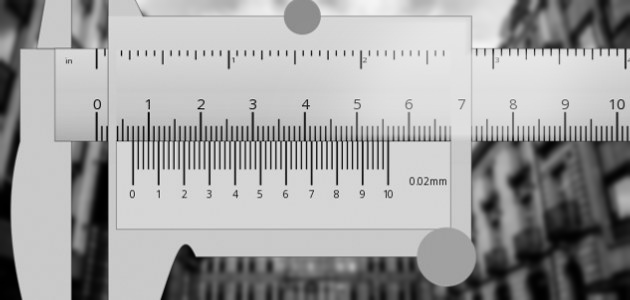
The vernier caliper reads 7.0 mm
